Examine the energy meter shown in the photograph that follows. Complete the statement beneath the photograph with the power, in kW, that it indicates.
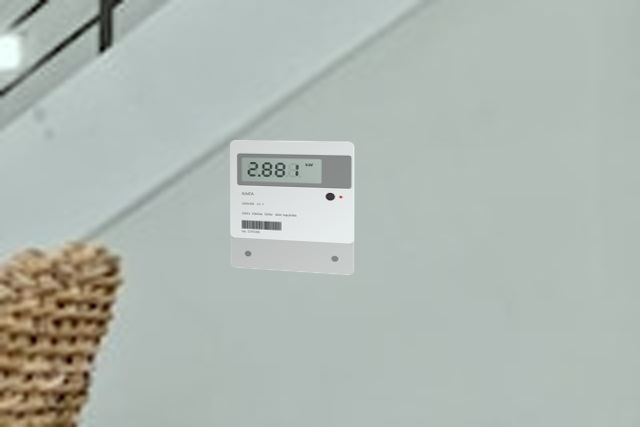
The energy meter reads 2.881 kW
